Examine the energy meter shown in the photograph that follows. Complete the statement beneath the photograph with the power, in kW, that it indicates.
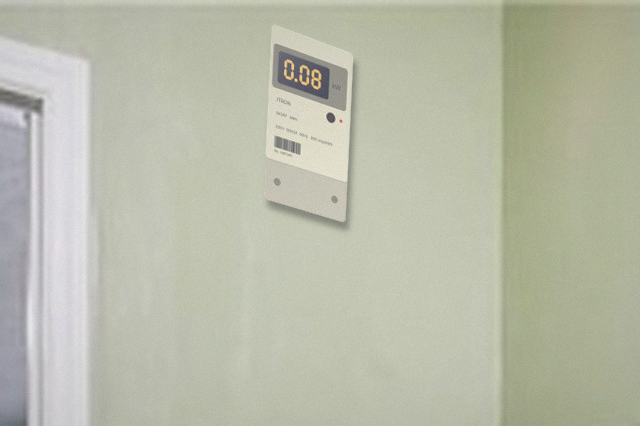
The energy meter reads 0.08 kW
